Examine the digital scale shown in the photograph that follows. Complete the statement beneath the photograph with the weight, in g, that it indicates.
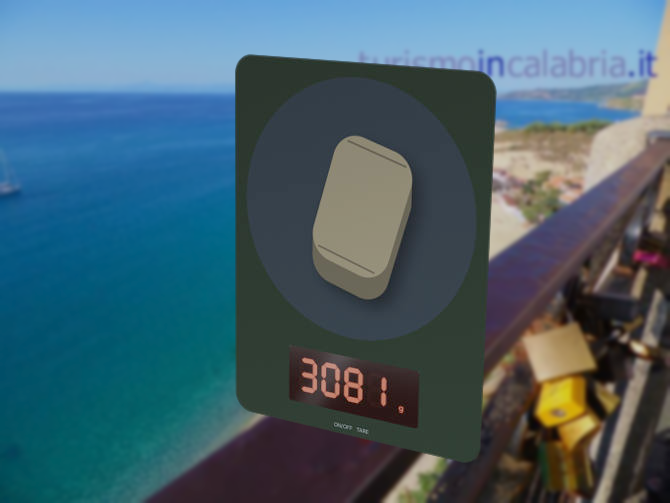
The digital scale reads 3081 g
